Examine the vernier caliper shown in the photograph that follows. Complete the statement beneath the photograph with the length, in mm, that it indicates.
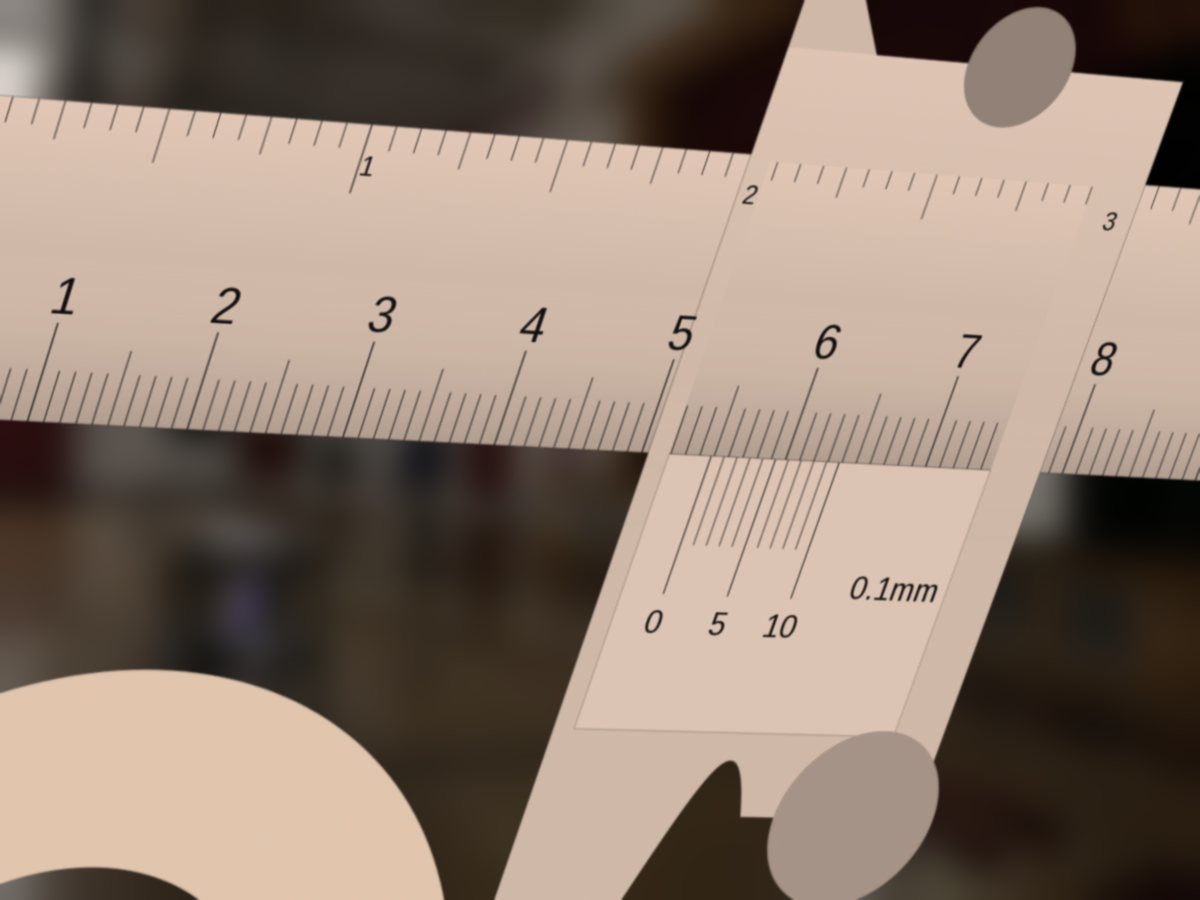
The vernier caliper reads 54.8 mm
